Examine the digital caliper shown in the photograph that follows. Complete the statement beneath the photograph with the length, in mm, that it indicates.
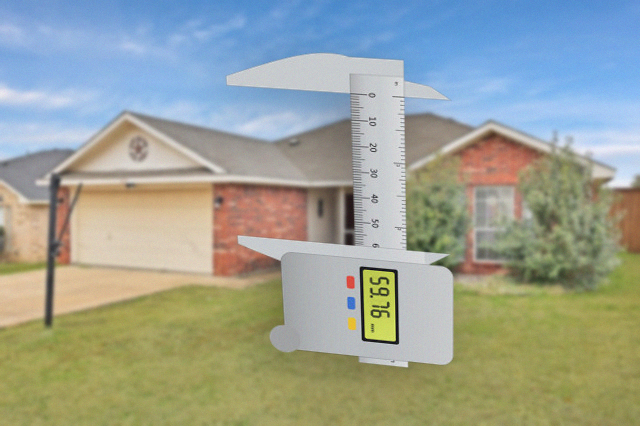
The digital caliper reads 59.76 mm
